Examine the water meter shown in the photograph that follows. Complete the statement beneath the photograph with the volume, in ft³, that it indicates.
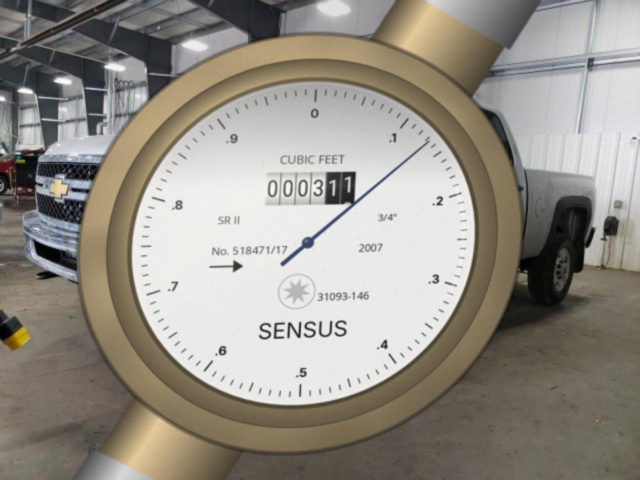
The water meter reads 311.13 ft³
